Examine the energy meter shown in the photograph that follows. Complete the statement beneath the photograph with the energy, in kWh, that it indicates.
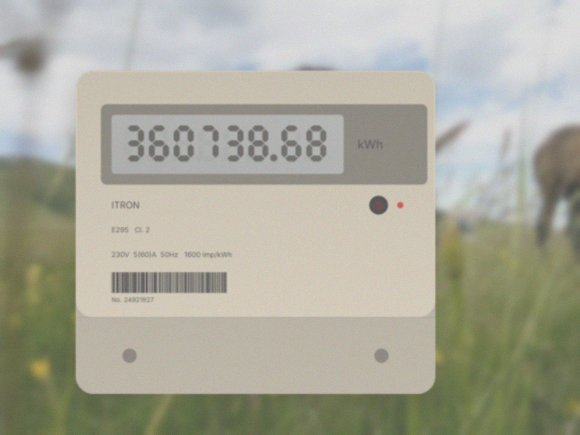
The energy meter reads 360738.68 kWh
